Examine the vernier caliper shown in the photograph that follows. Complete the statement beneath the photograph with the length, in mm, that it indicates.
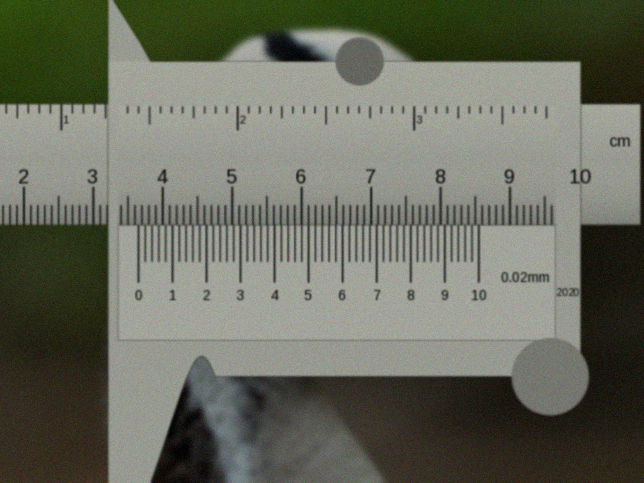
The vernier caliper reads 36.5 mm
